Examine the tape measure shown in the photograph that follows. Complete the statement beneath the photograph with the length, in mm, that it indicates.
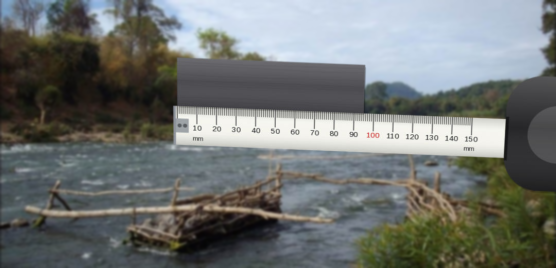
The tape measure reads 95 mm
